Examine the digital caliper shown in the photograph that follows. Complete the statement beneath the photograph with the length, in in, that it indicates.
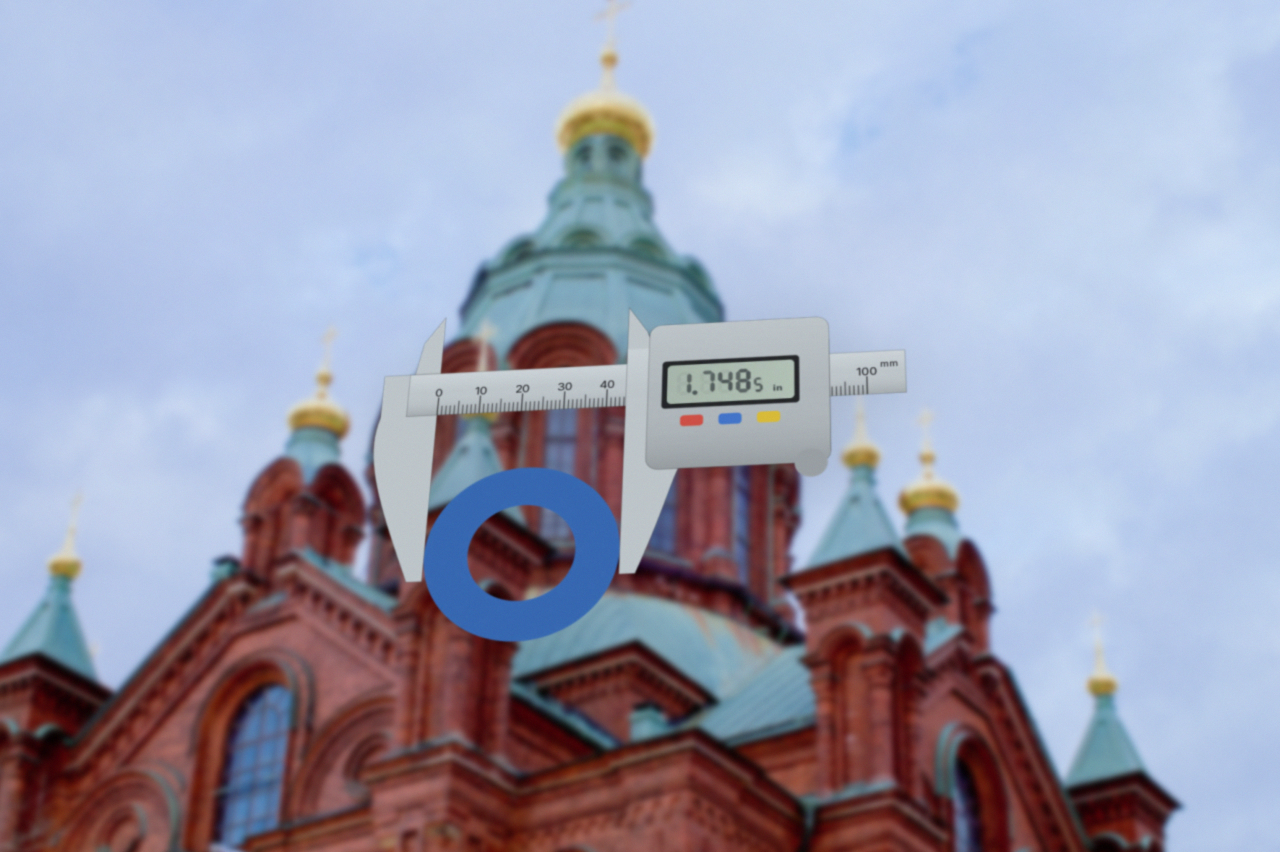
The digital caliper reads 1.7485 in
